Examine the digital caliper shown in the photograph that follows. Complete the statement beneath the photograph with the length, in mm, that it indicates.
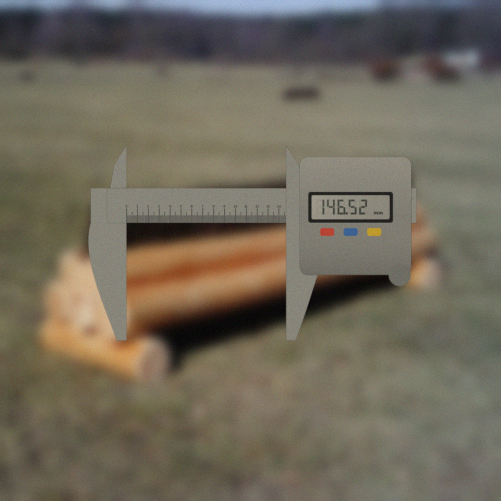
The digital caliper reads 146.52 mm
